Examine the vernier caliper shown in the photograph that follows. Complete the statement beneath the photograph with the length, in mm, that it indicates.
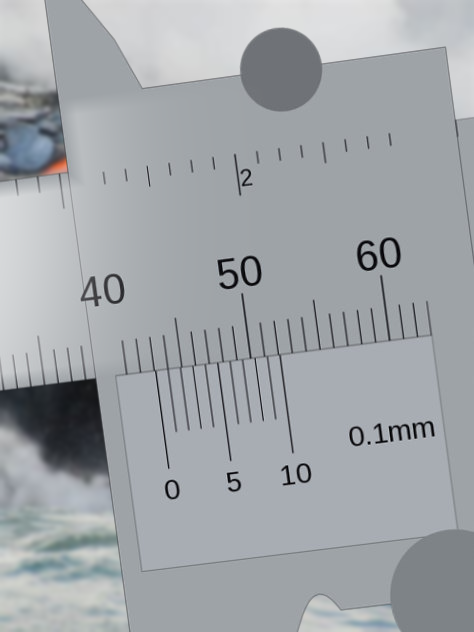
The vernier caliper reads 43.1 mm
